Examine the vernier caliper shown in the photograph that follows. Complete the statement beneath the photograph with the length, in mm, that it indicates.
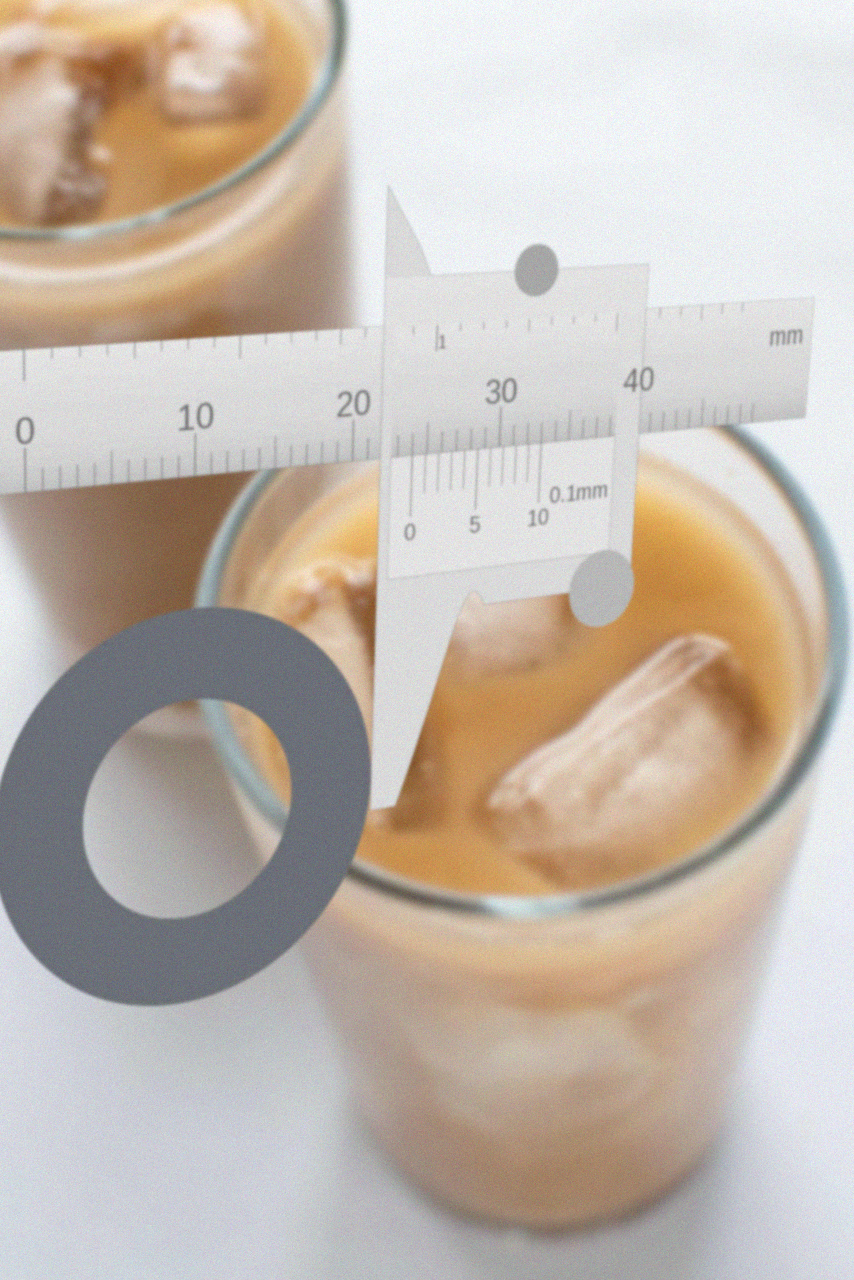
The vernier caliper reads 24.0 mm
